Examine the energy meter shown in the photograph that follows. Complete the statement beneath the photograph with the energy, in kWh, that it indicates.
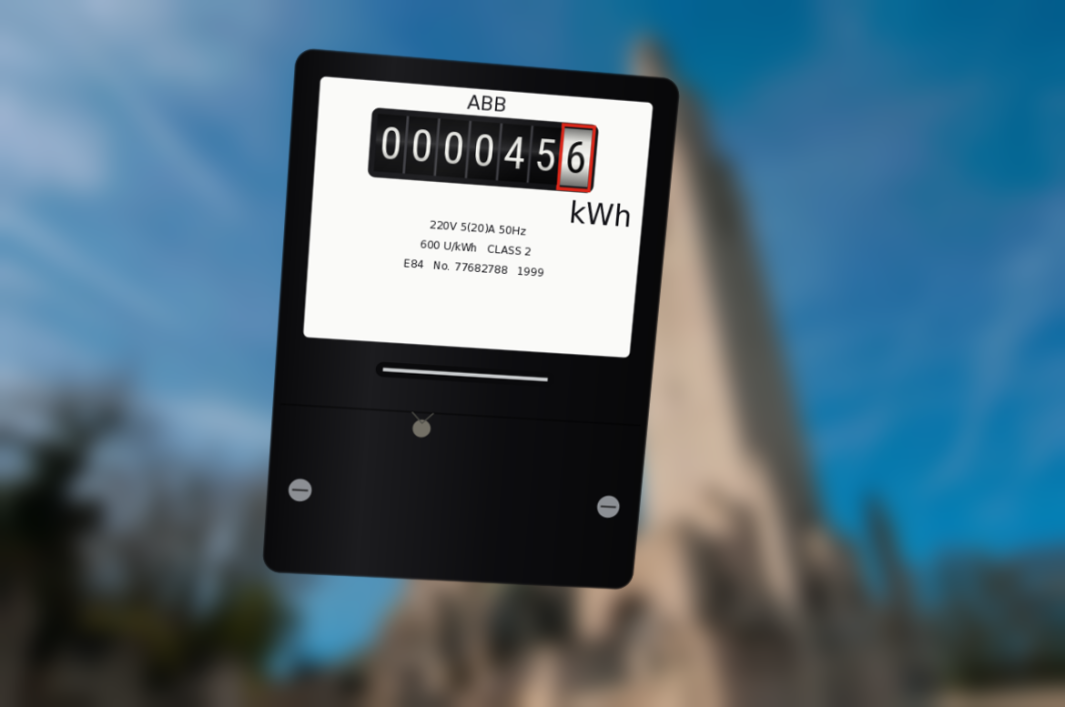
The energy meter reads 45.6 kWh
